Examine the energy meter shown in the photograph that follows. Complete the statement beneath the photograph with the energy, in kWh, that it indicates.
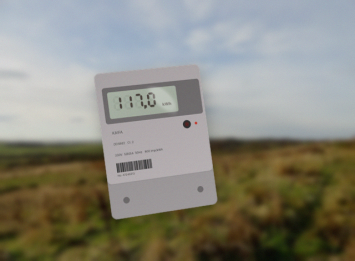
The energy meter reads 117.0 kWh
